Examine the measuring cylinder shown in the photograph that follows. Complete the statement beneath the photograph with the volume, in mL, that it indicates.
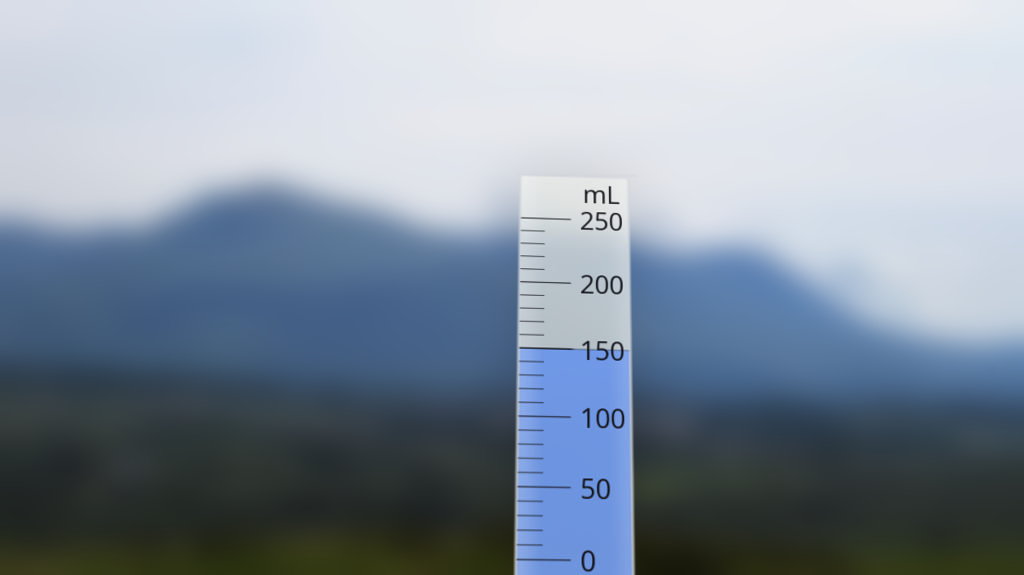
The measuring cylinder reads 150 mL
